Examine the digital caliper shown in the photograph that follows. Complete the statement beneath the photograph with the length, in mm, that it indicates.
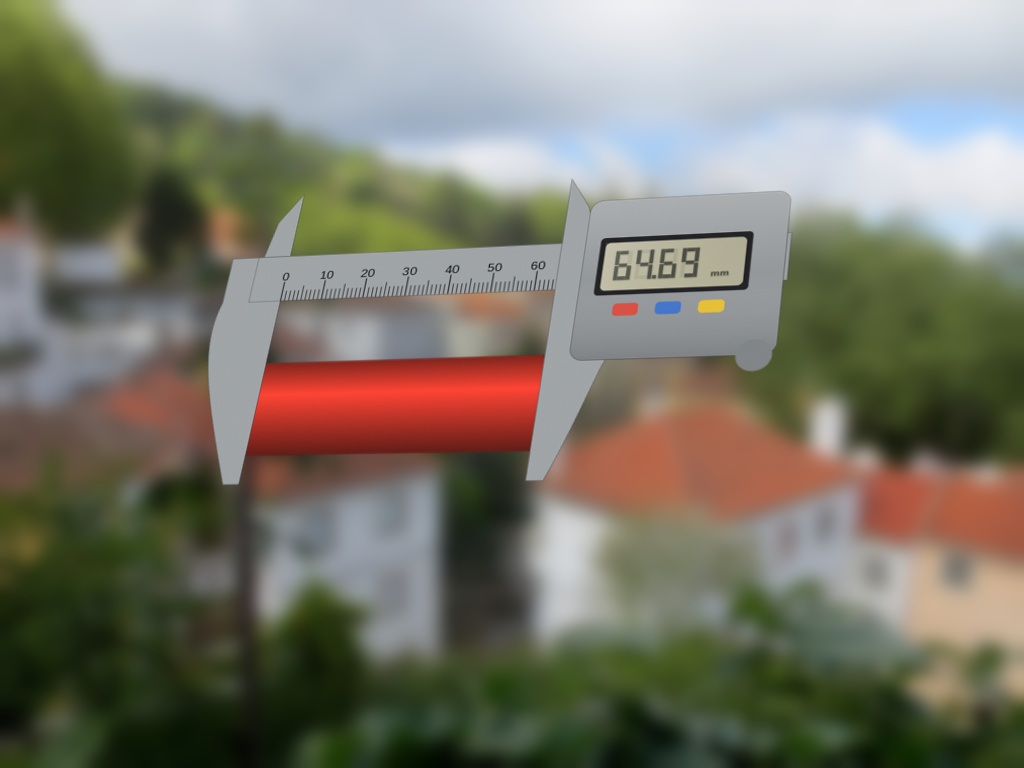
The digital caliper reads 64.69 mm
